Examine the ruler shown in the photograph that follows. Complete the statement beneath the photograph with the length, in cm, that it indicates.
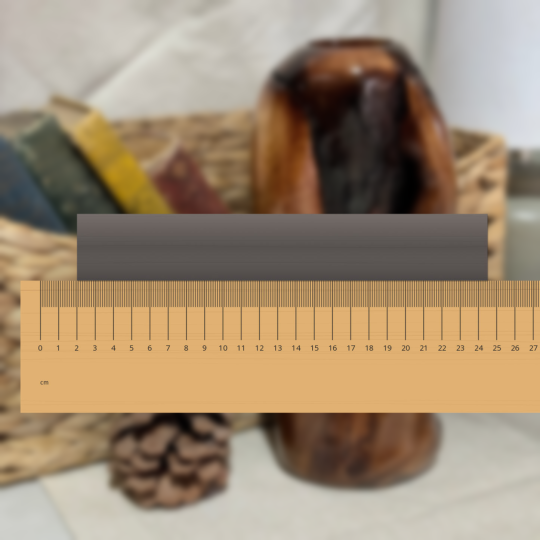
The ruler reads 22.5 cm
